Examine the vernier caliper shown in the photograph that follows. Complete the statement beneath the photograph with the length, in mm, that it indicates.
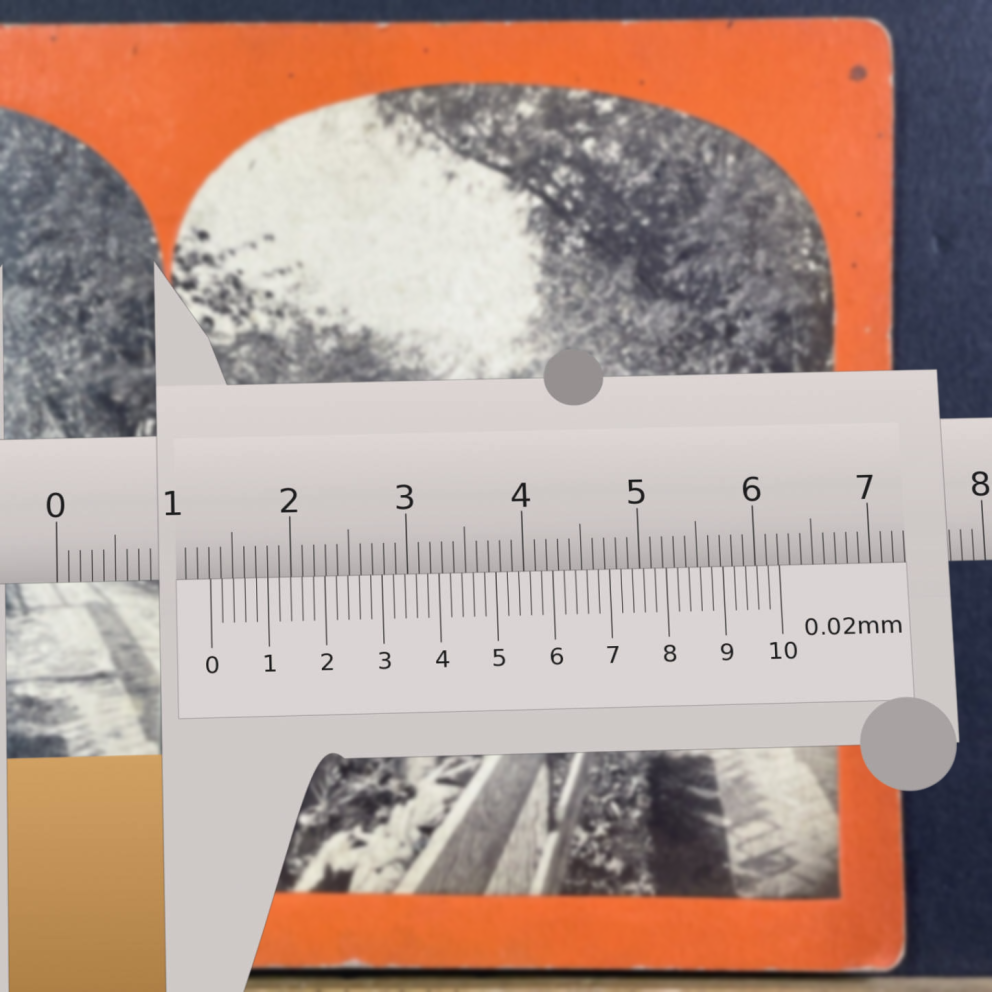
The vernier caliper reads 13.1 mm
